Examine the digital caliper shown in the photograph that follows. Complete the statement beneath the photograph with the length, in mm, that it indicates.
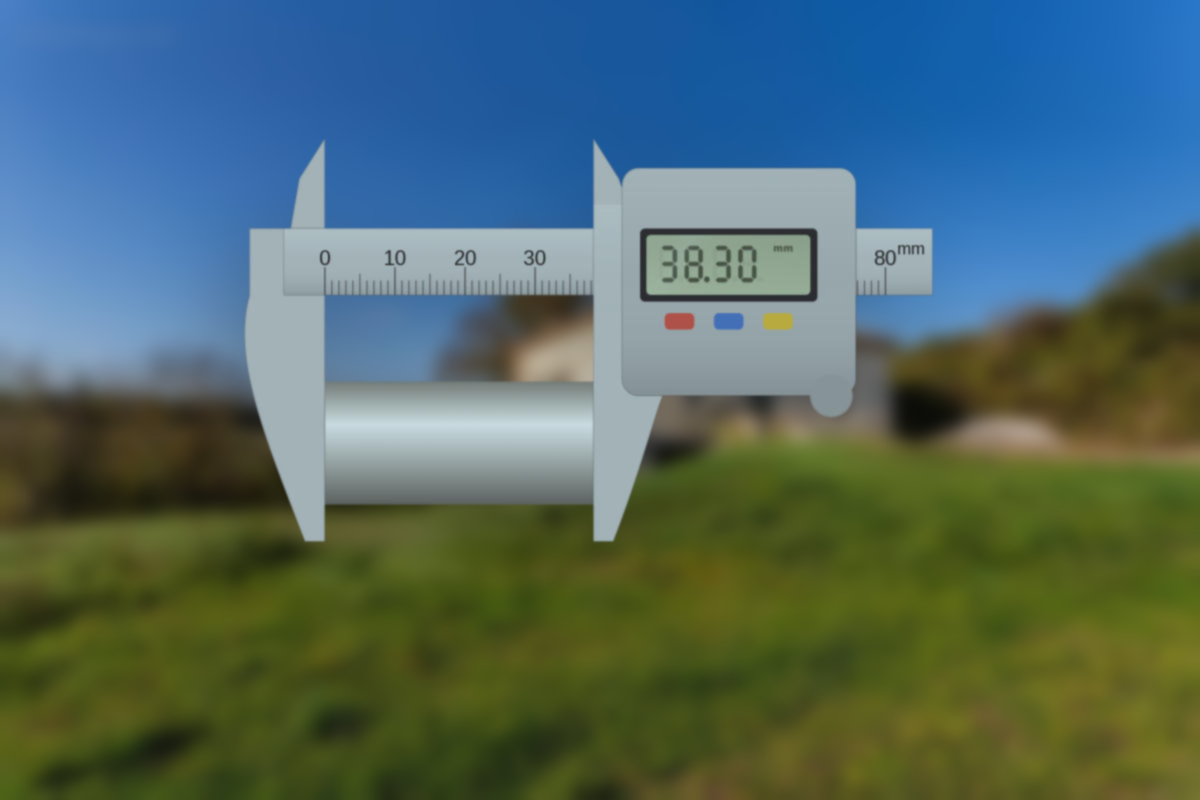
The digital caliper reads 38.30 mm
